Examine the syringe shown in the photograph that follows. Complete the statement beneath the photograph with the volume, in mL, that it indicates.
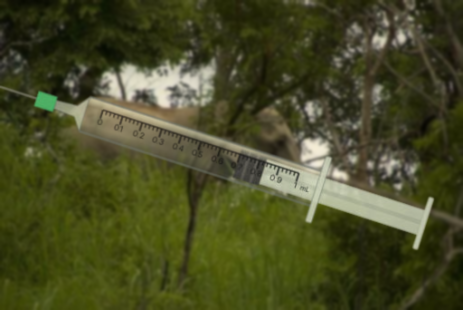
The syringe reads 0.7 mL
